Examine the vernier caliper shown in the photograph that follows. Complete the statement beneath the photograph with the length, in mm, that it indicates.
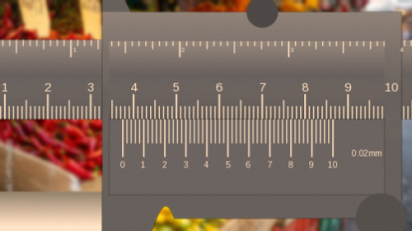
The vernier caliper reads 37.5 mm
